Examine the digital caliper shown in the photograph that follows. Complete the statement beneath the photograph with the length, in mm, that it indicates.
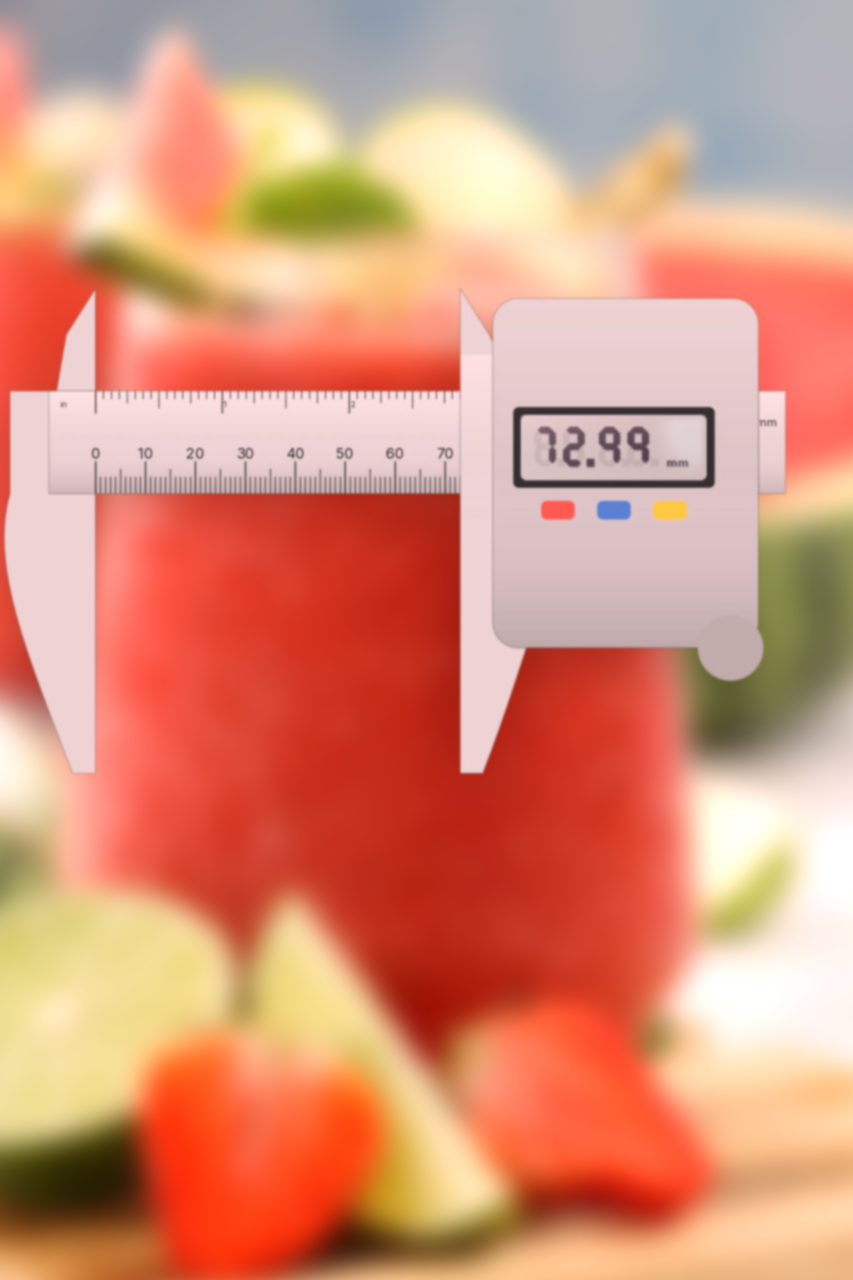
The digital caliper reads 72.99 mm
